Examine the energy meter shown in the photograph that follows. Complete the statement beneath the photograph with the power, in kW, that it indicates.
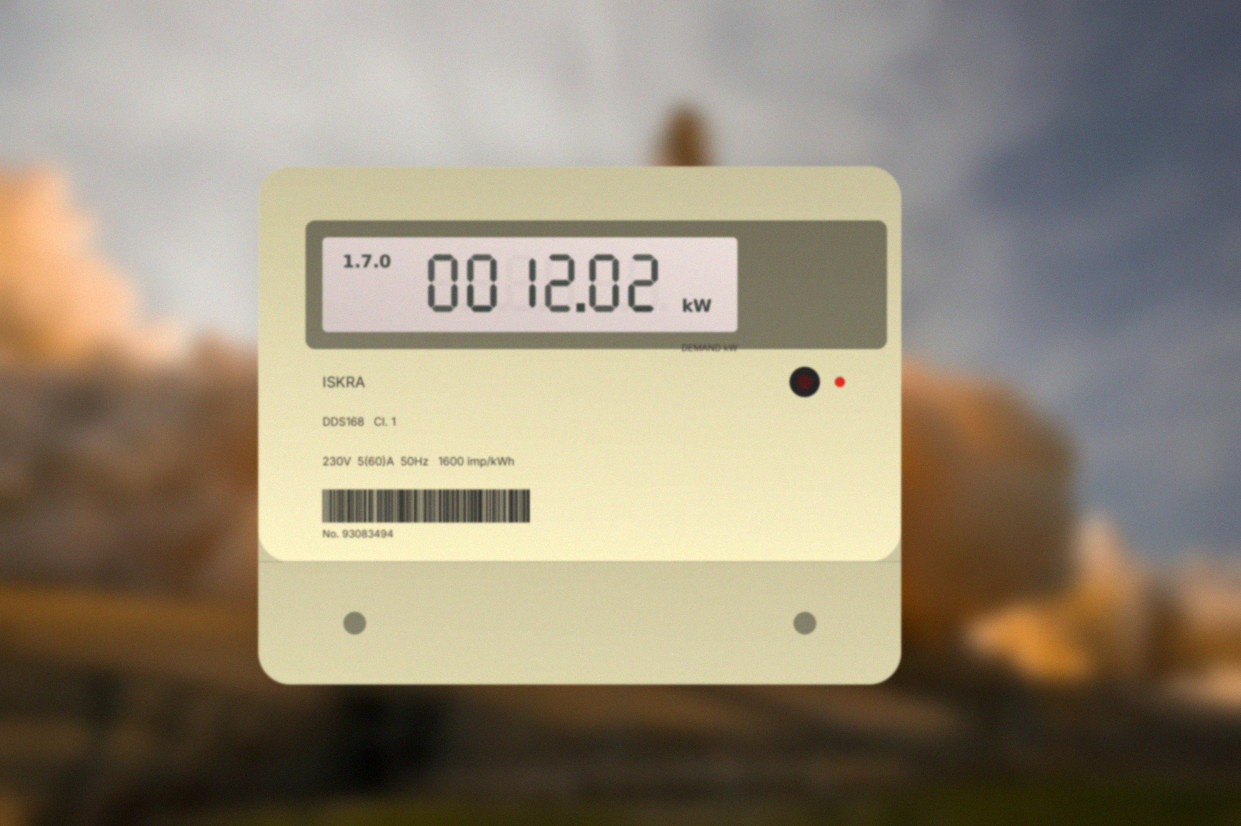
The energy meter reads 12.02 kW
